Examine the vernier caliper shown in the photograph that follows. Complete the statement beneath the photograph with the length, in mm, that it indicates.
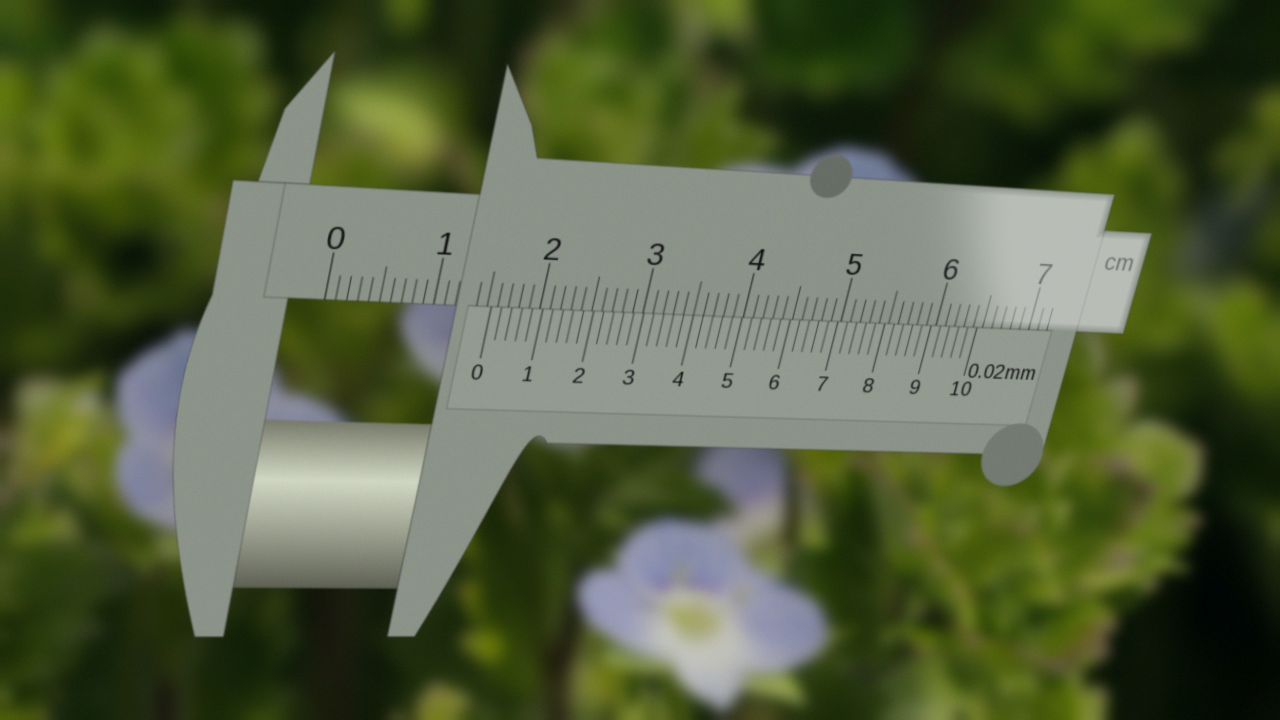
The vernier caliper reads 15.4 mm
